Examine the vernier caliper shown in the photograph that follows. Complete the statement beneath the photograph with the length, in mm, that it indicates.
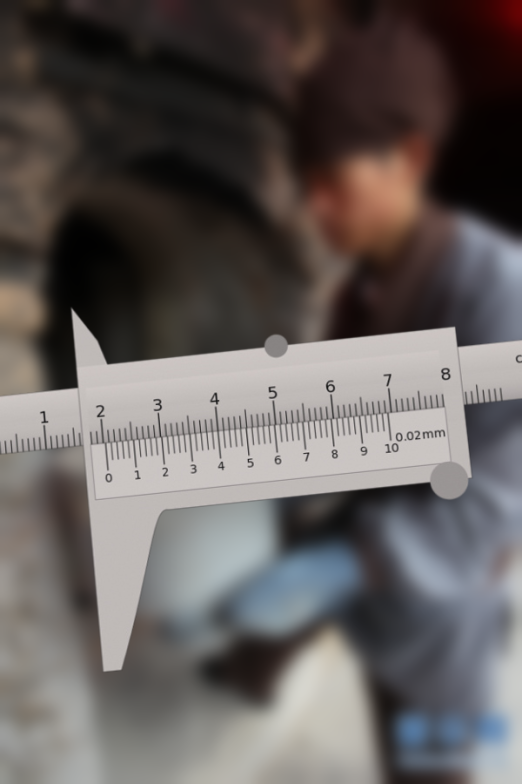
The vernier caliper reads 20.4 mm
